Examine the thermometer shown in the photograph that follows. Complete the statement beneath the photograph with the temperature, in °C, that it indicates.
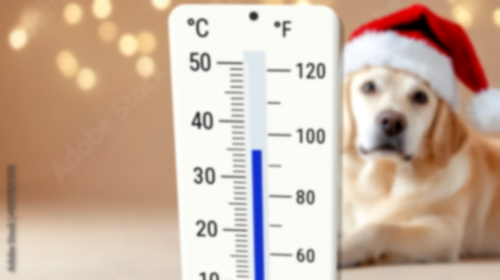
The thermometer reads 35 °C
